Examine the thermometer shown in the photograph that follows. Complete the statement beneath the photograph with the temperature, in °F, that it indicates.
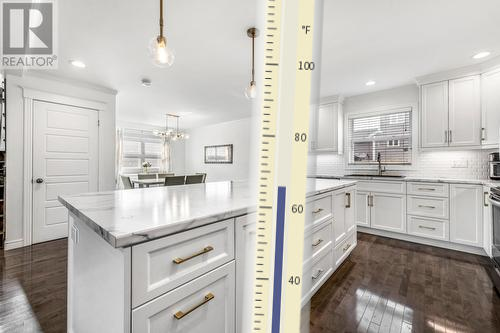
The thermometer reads 66 °F
